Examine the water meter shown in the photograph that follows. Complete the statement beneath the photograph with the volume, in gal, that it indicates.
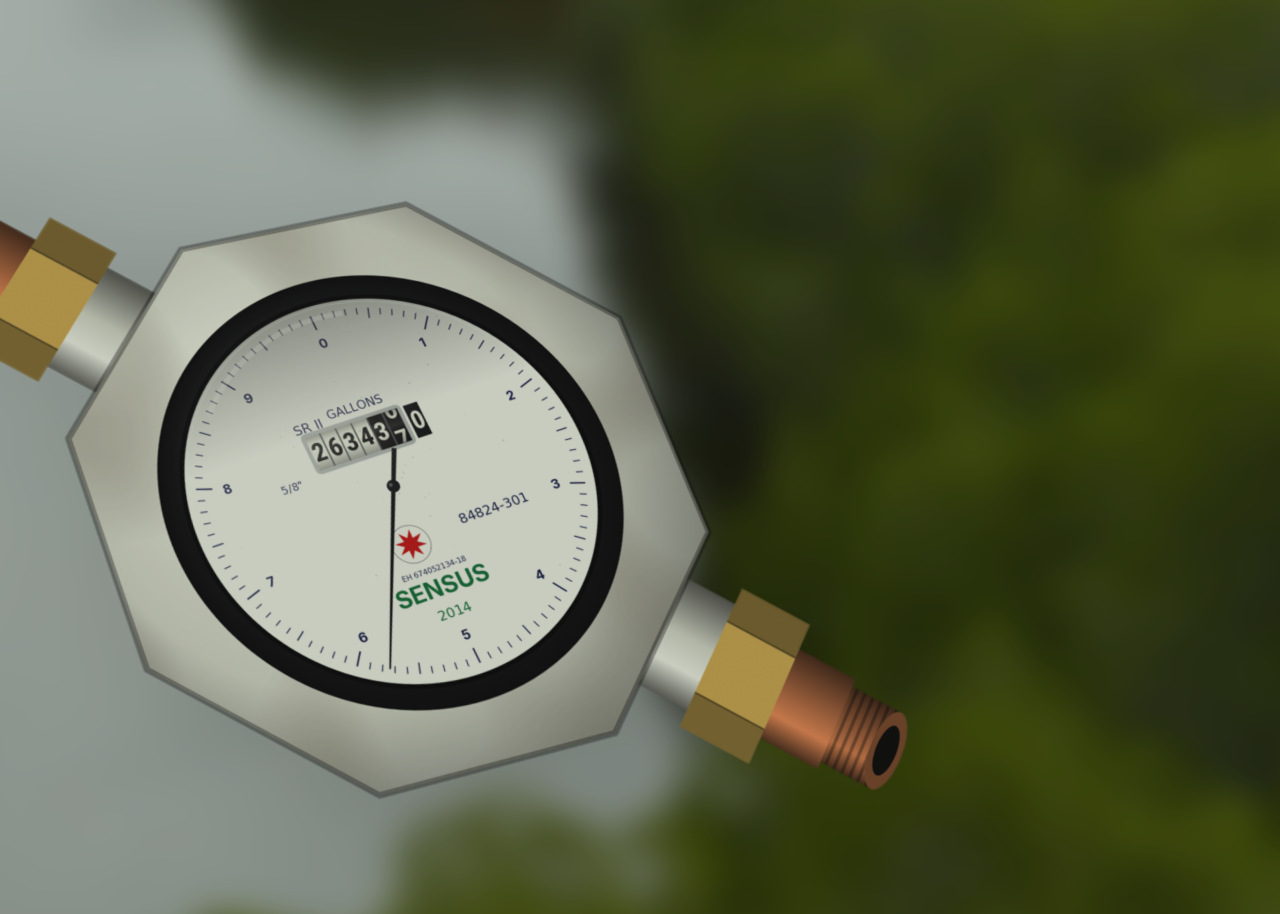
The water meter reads 2634365.7 gal
